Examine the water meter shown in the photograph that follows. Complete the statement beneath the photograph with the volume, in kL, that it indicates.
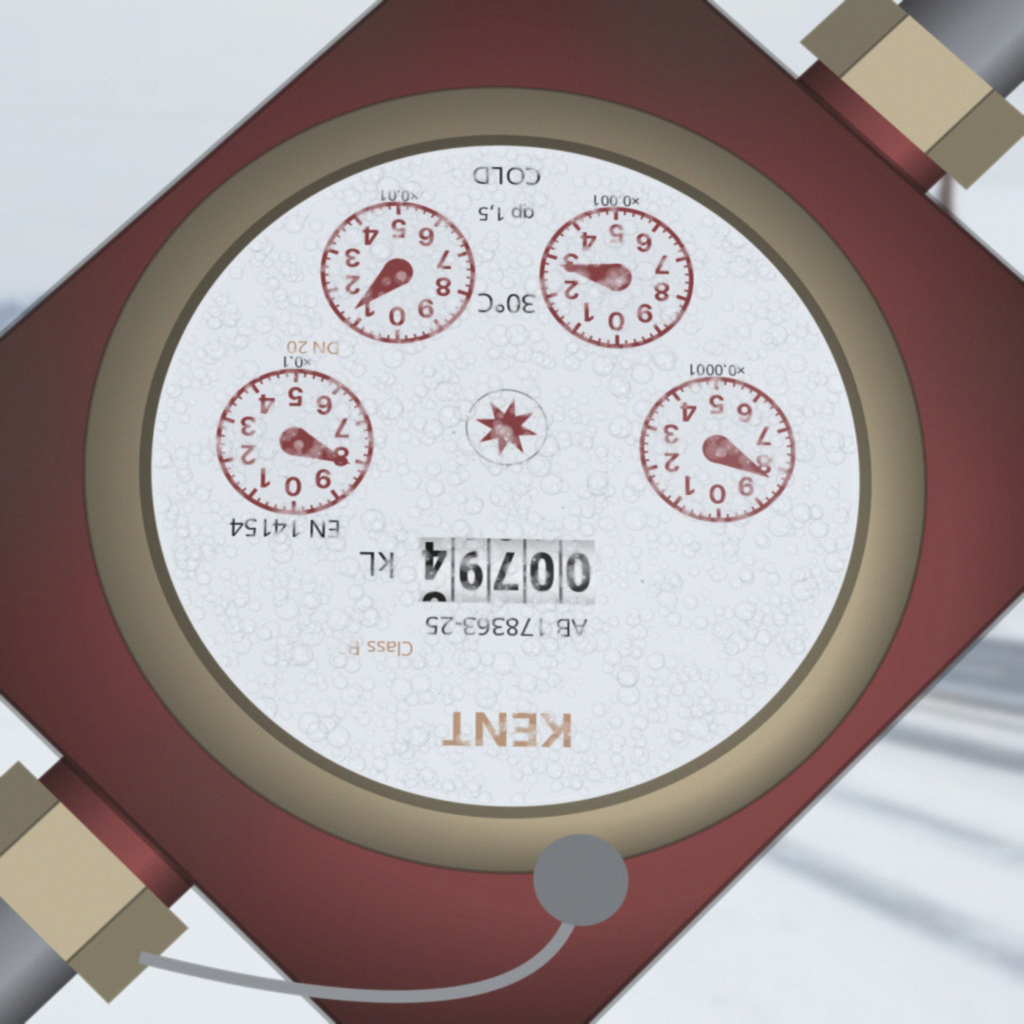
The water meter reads 793.8128 kL
